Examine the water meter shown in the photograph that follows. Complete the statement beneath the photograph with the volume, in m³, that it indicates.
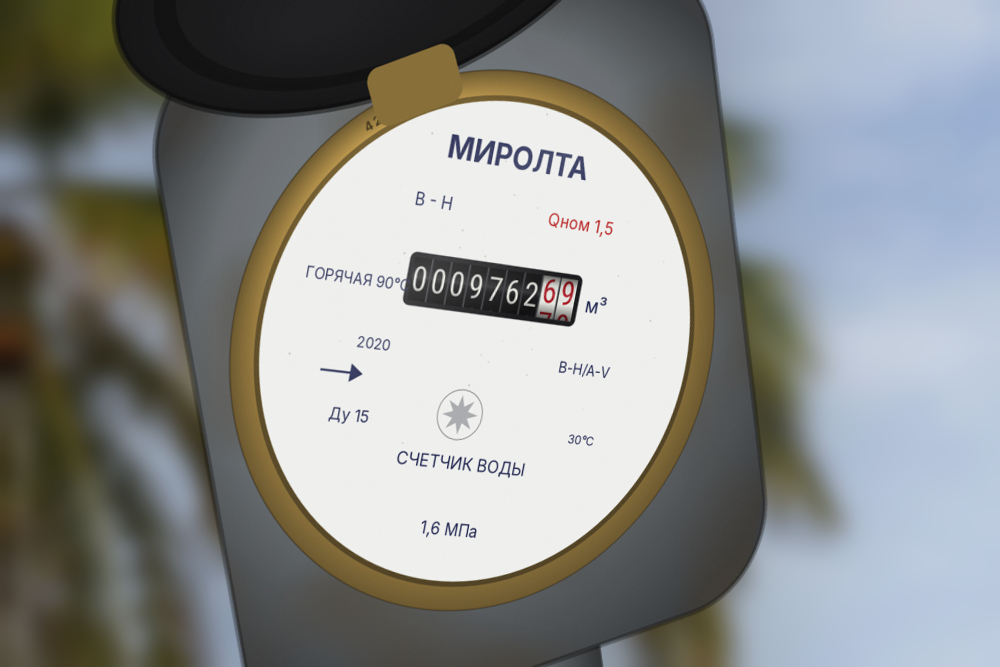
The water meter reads 9762.69 m³
